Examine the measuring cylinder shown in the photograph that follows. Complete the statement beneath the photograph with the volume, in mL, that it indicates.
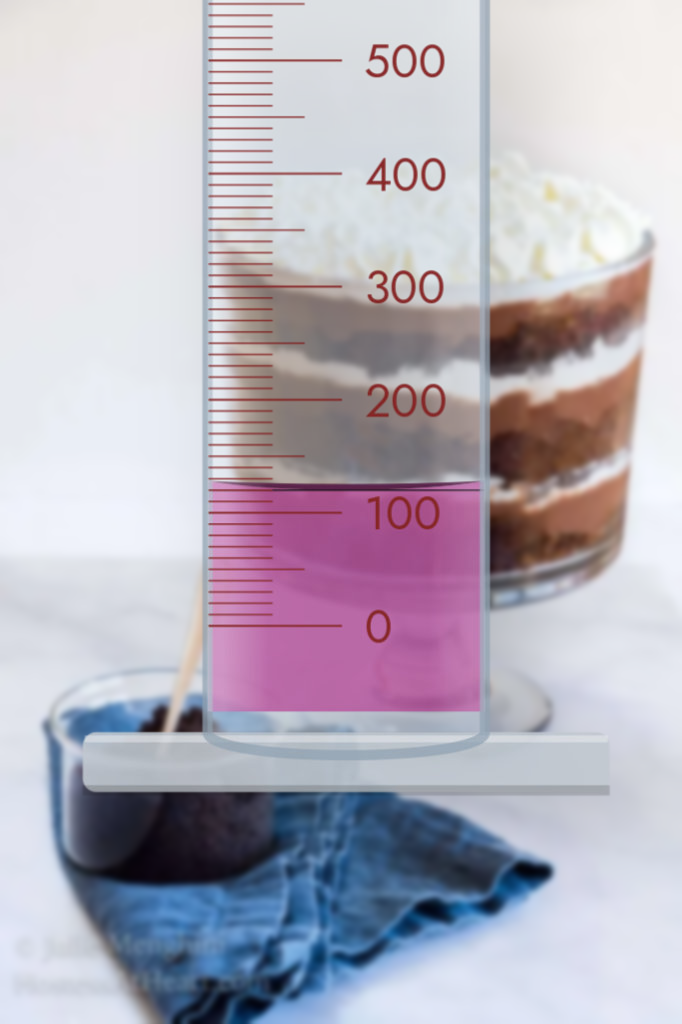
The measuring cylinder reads 120 mL
